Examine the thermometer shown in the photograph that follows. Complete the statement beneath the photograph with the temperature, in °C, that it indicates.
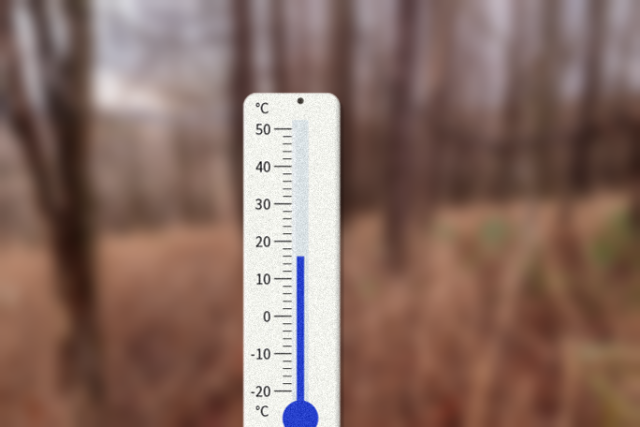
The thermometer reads 16 °C
